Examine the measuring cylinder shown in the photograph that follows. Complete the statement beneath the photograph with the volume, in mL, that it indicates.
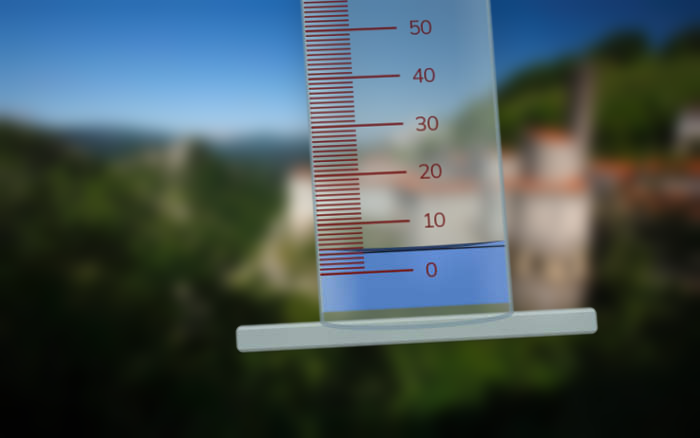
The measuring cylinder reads 4 mL
